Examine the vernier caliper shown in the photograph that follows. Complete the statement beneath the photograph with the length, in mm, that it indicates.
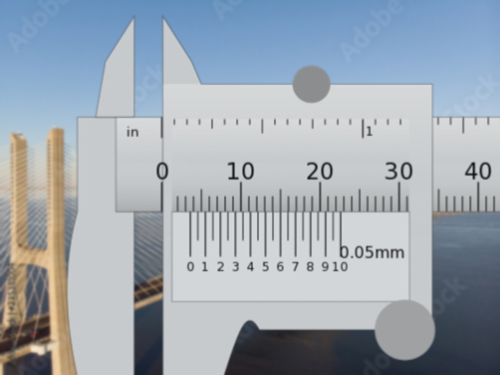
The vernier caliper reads 3.6 mm
